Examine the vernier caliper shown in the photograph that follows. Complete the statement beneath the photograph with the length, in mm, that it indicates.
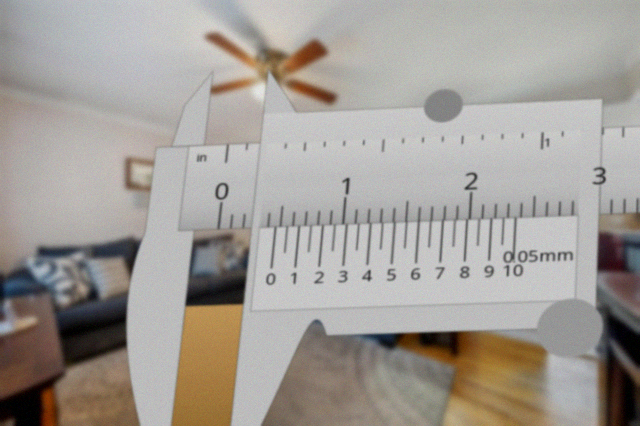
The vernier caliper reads 4.6 mm
